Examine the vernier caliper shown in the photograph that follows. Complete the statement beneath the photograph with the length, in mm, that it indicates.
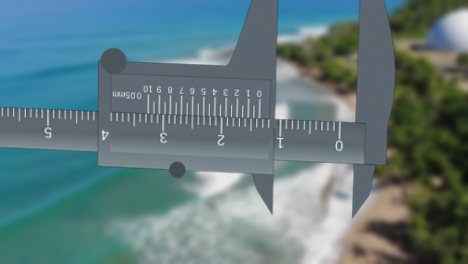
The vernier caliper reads 13.6 mm
